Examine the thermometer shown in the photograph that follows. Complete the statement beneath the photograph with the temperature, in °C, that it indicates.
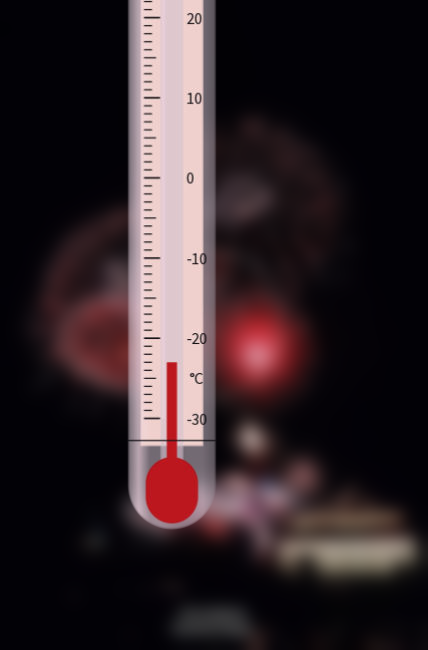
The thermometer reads -23 °C
